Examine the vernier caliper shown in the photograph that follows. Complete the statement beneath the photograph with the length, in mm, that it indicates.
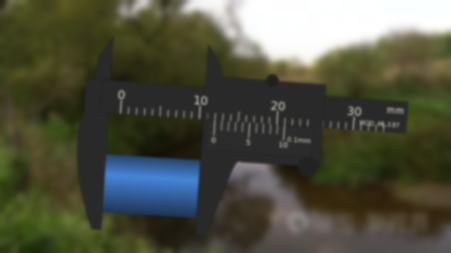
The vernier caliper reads 12.0 mm
